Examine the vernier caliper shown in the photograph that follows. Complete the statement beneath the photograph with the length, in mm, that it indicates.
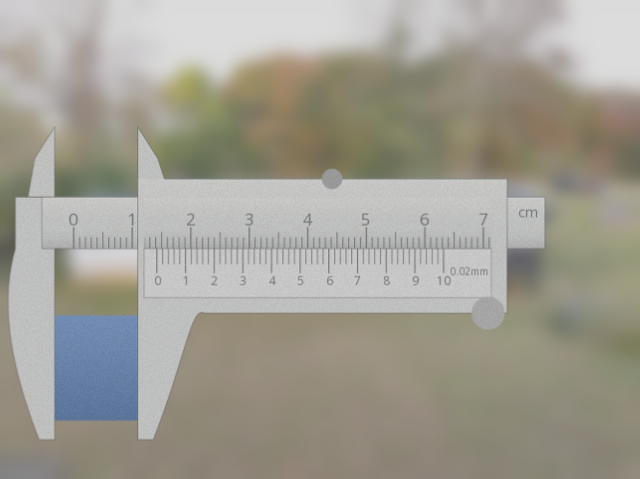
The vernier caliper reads 14.2 mm
